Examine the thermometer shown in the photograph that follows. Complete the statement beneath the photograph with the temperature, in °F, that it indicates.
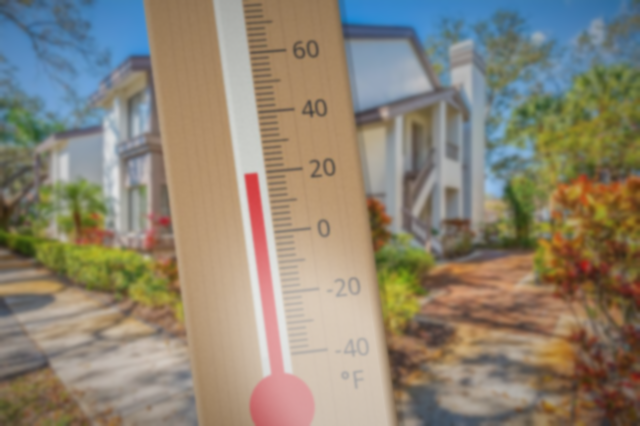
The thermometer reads 20 °F
